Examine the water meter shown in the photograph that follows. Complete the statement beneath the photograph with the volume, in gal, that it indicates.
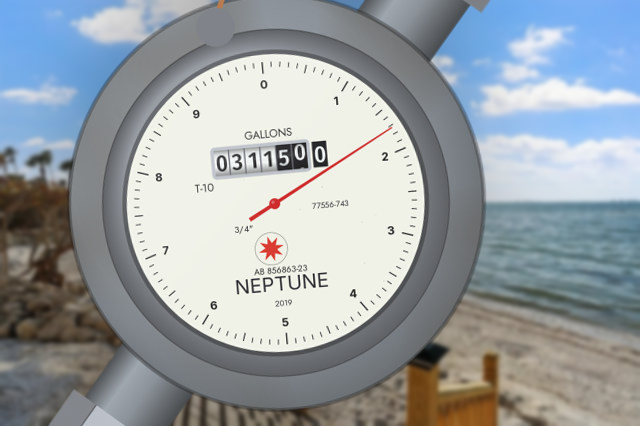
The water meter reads 311501.7 gal
